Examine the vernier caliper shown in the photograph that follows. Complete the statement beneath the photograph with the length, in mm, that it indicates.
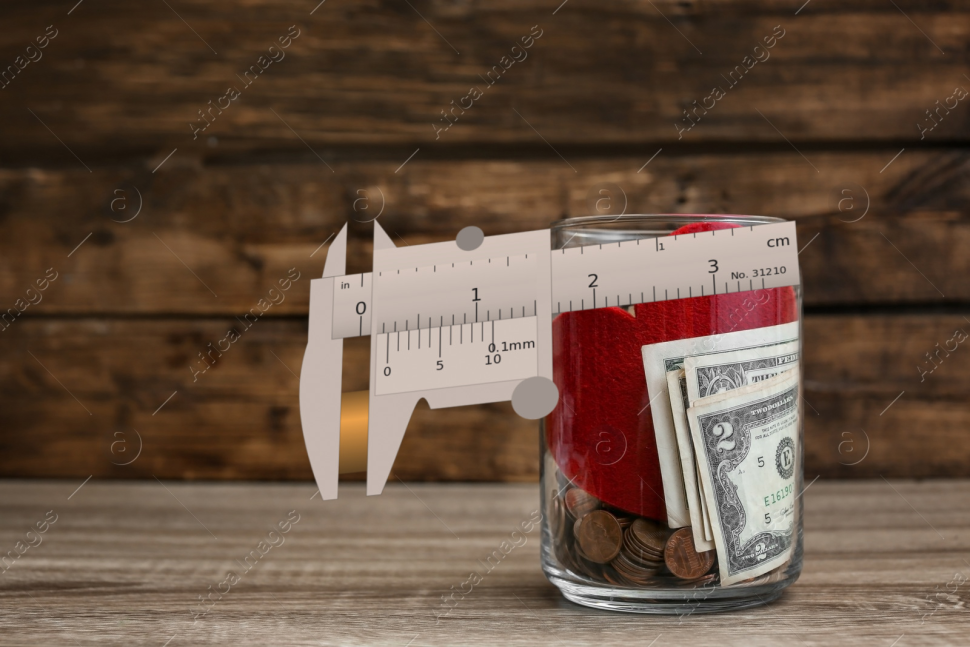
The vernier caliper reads 2.4 mm
